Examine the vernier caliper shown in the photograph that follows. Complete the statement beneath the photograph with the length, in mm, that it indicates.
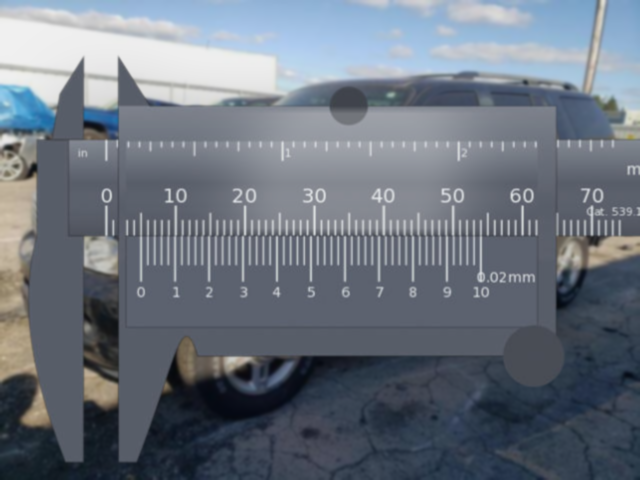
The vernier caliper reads 5.0 mm
